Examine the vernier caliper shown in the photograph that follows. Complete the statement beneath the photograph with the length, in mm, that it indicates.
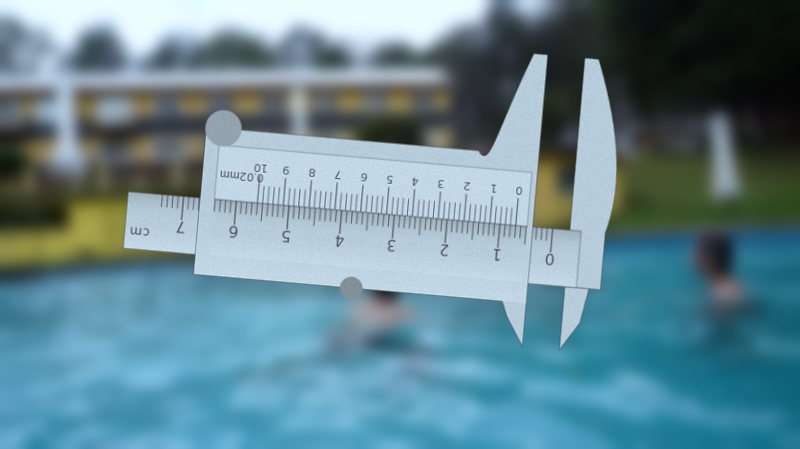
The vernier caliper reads 7.0 mm
